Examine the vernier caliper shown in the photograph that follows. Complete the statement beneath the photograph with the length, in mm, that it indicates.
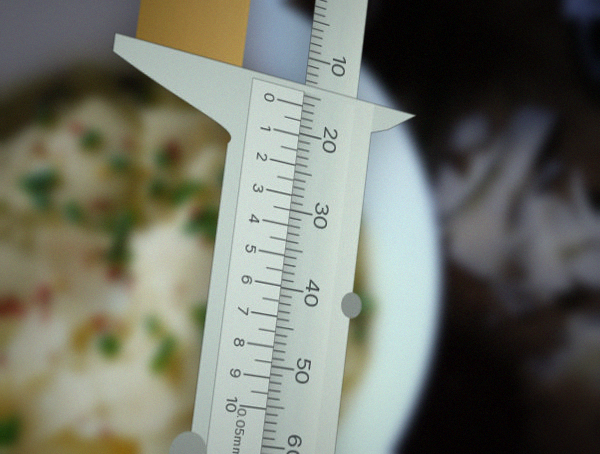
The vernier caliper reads 16.4 mm
